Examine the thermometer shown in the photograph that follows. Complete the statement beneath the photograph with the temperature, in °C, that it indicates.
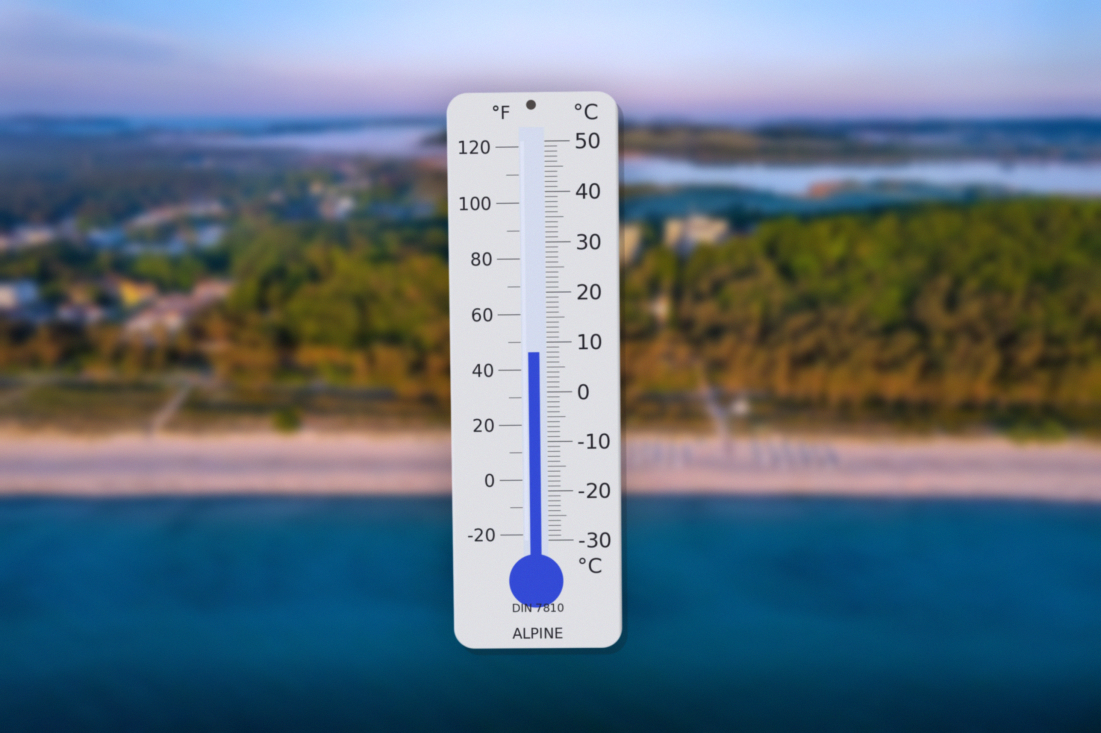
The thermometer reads 8 °C
